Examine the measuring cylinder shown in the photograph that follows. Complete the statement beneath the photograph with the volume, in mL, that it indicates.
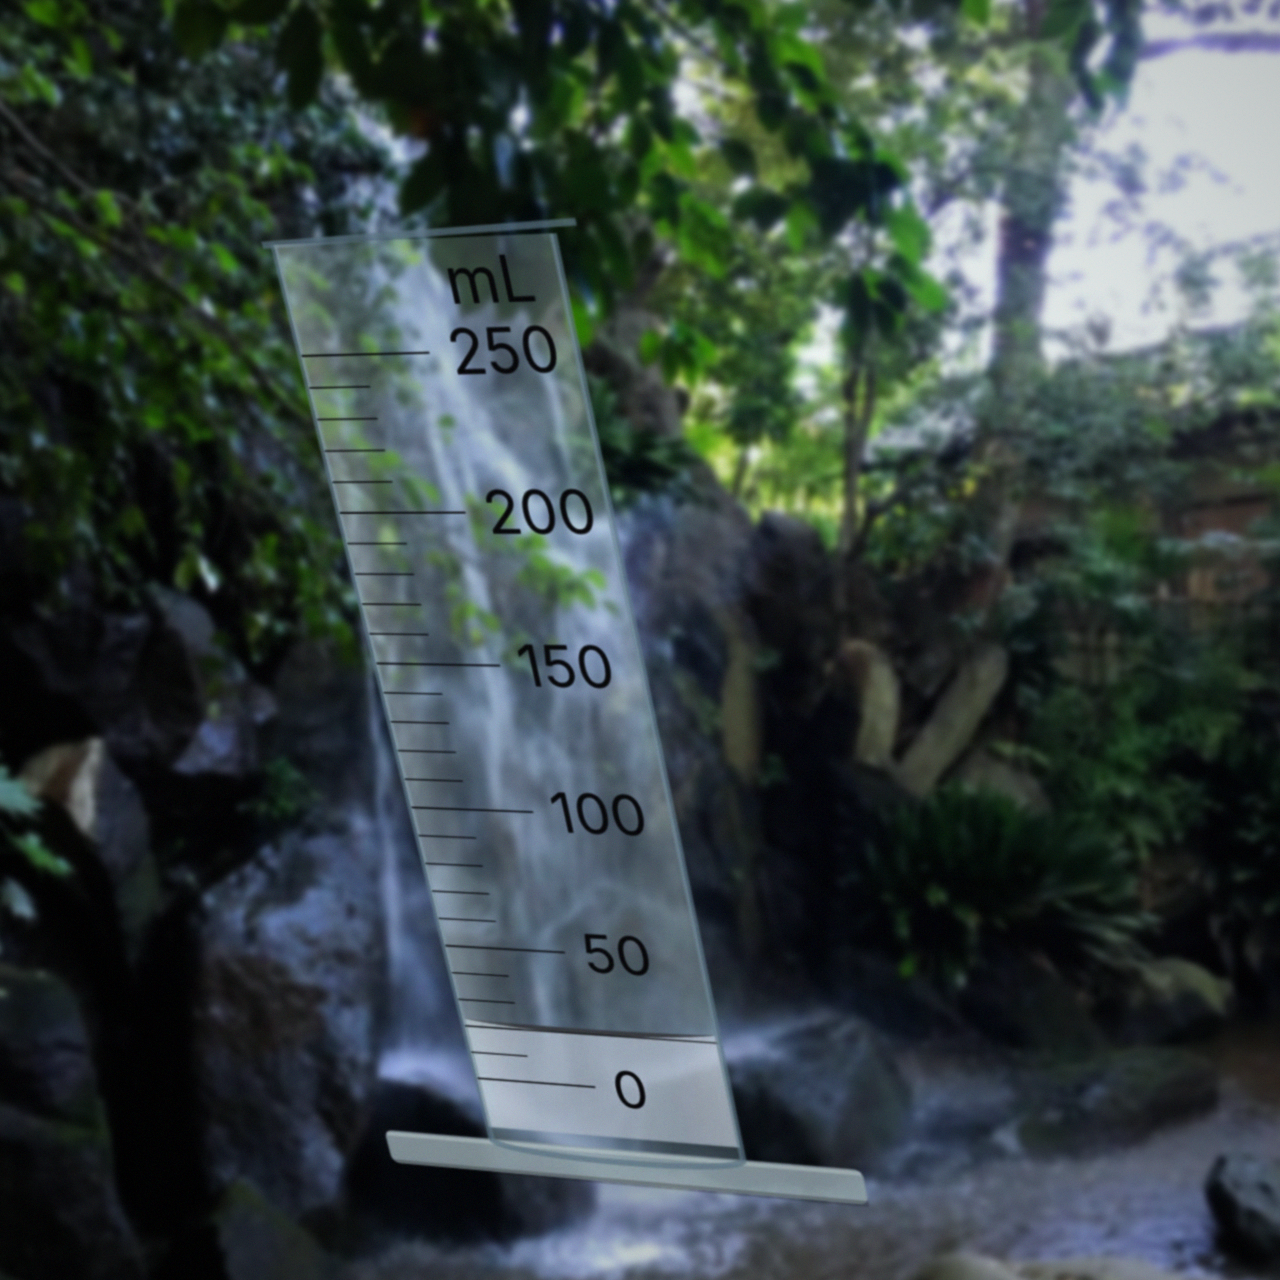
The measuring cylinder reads 20 mL
